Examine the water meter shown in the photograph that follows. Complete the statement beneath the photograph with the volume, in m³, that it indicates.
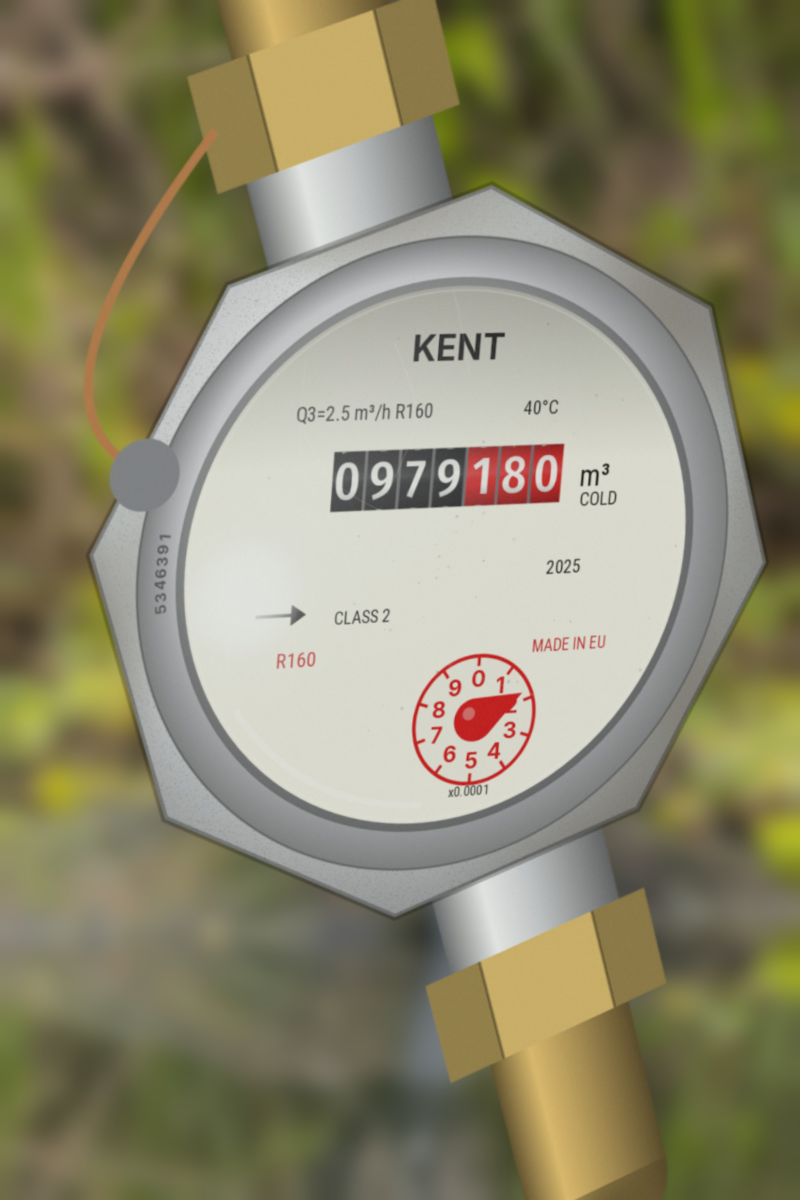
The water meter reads 979.1801 m³
